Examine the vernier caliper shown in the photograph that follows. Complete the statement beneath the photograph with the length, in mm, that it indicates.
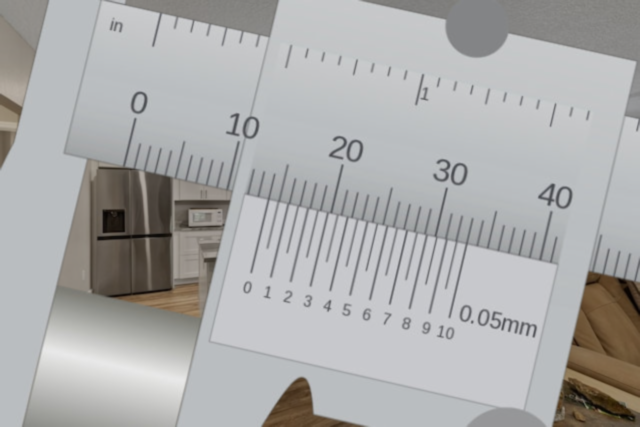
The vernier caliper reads 14.0 mm
